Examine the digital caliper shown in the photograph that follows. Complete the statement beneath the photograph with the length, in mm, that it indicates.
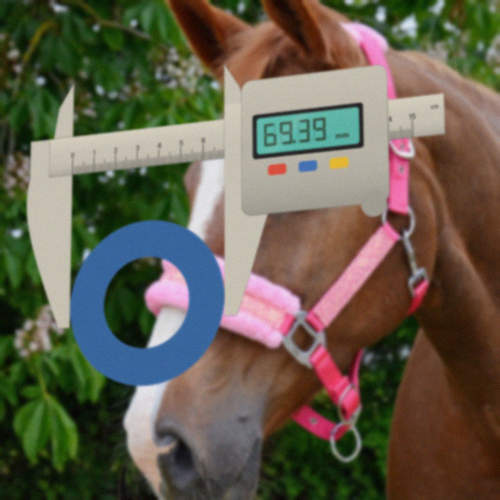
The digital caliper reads 69.39 mm
